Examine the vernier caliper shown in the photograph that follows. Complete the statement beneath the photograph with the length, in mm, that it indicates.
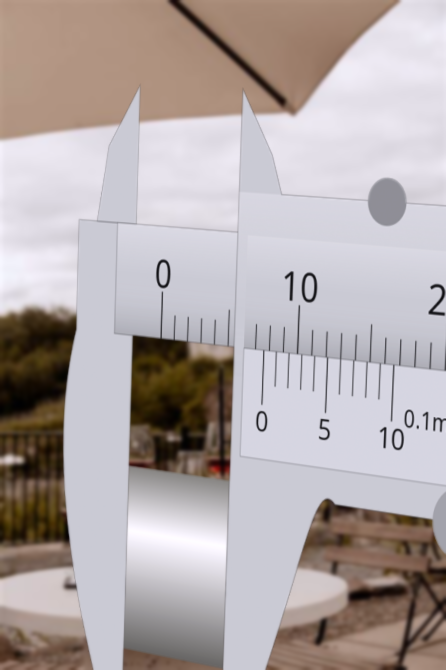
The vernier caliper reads 7.6 mm
